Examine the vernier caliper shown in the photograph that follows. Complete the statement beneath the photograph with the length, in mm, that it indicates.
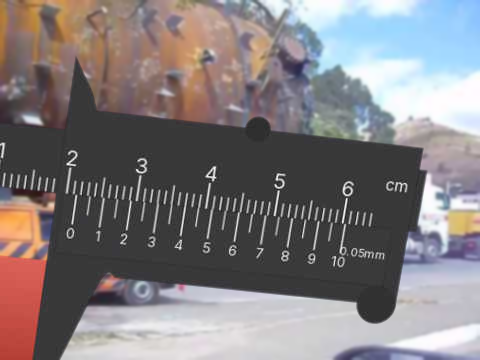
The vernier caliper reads 21.4 mm
